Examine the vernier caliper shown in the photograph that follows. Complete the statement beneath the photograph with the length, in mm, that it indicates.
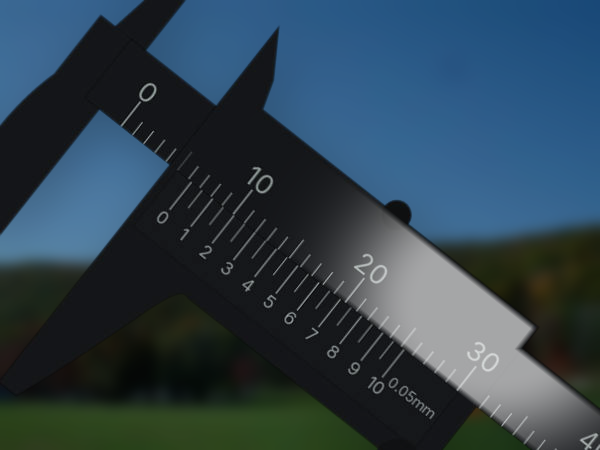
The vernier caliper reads 6.3 mm
